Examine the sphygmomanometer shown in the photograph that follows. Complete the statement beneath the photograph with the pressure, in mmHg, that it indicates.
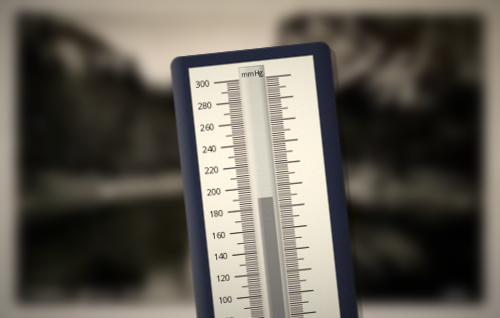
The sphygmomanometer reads 190 mmHg
